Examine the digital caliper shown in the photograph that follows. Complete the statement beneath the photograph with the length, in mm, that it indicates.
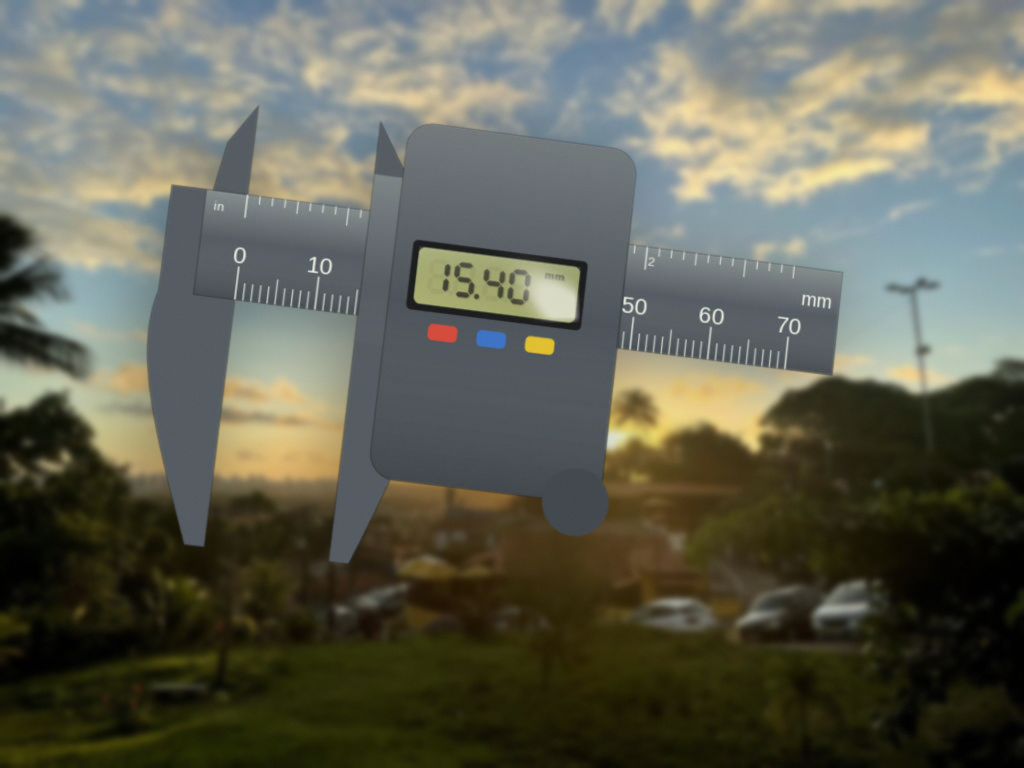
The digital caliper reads 15.40 mm
